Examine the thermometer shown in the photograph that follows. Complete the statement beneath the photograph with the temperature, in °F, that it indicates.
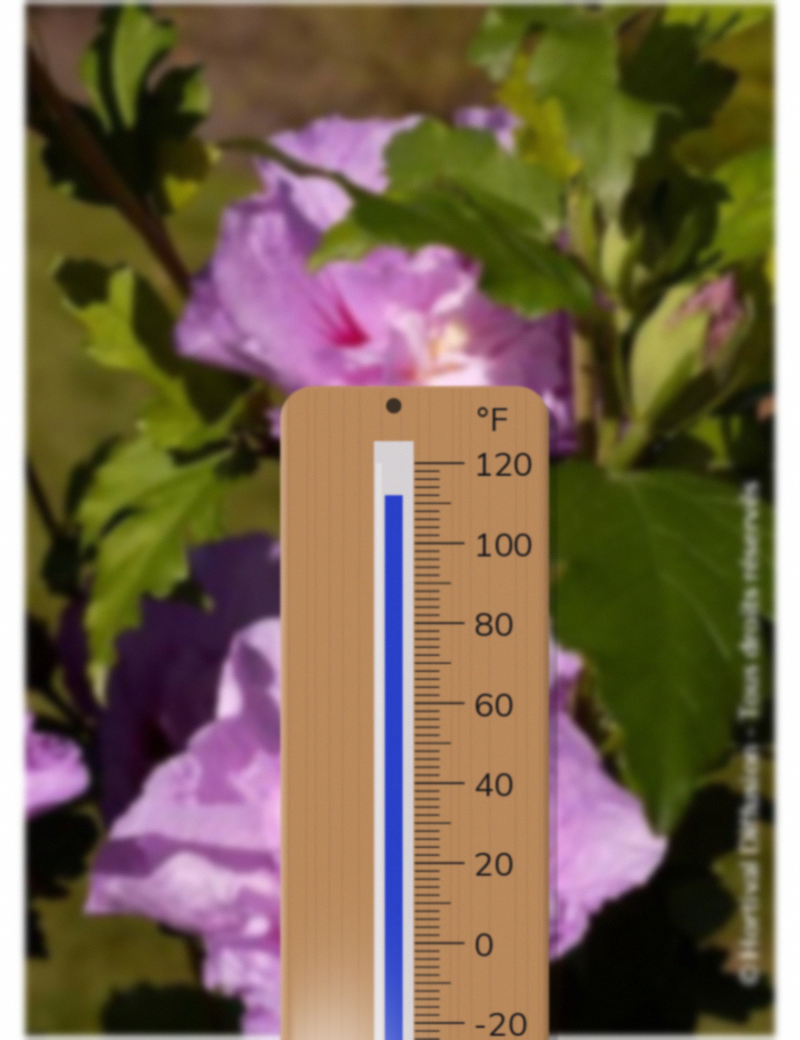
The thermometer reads 112 °F
